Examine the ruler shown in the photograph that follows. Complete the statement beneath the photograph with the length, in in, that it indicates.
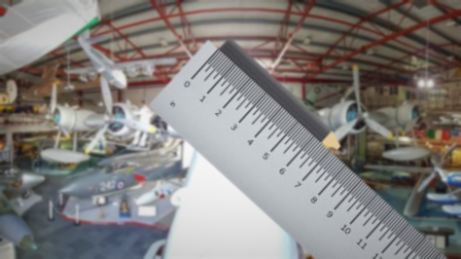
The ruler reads 7.5 in
